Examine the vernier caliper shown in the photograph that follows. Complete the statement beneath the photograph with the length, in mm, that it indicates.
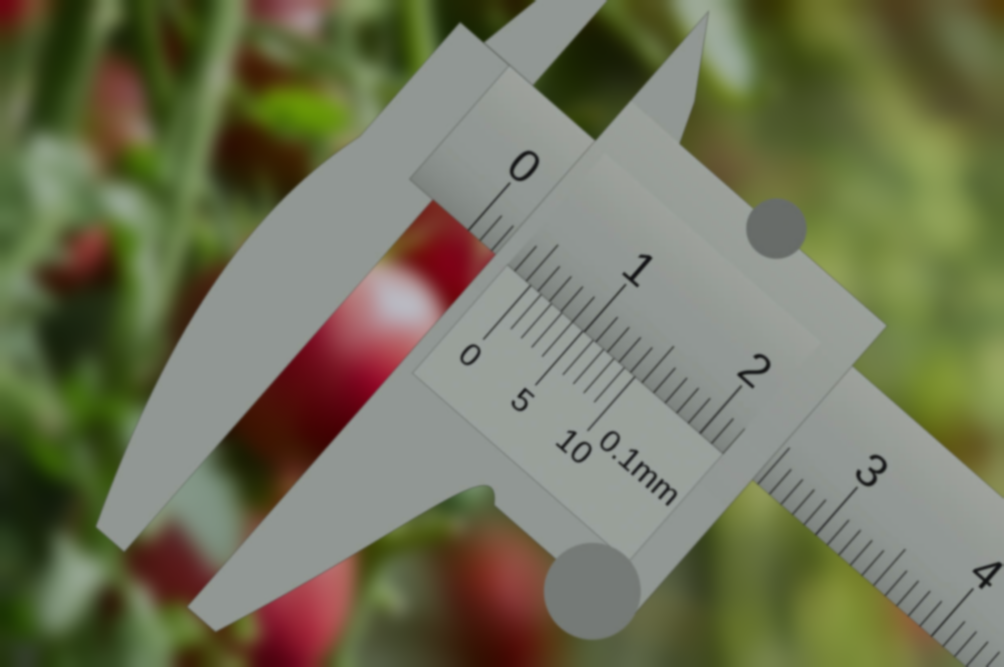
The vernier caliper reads 5.4 mm
